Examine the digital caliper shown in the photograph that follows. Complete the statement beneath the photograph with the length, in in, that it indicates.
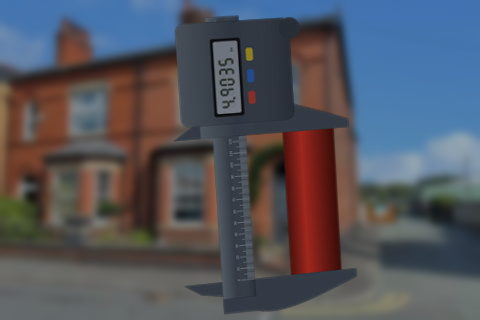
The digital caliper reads 4.9035 in
